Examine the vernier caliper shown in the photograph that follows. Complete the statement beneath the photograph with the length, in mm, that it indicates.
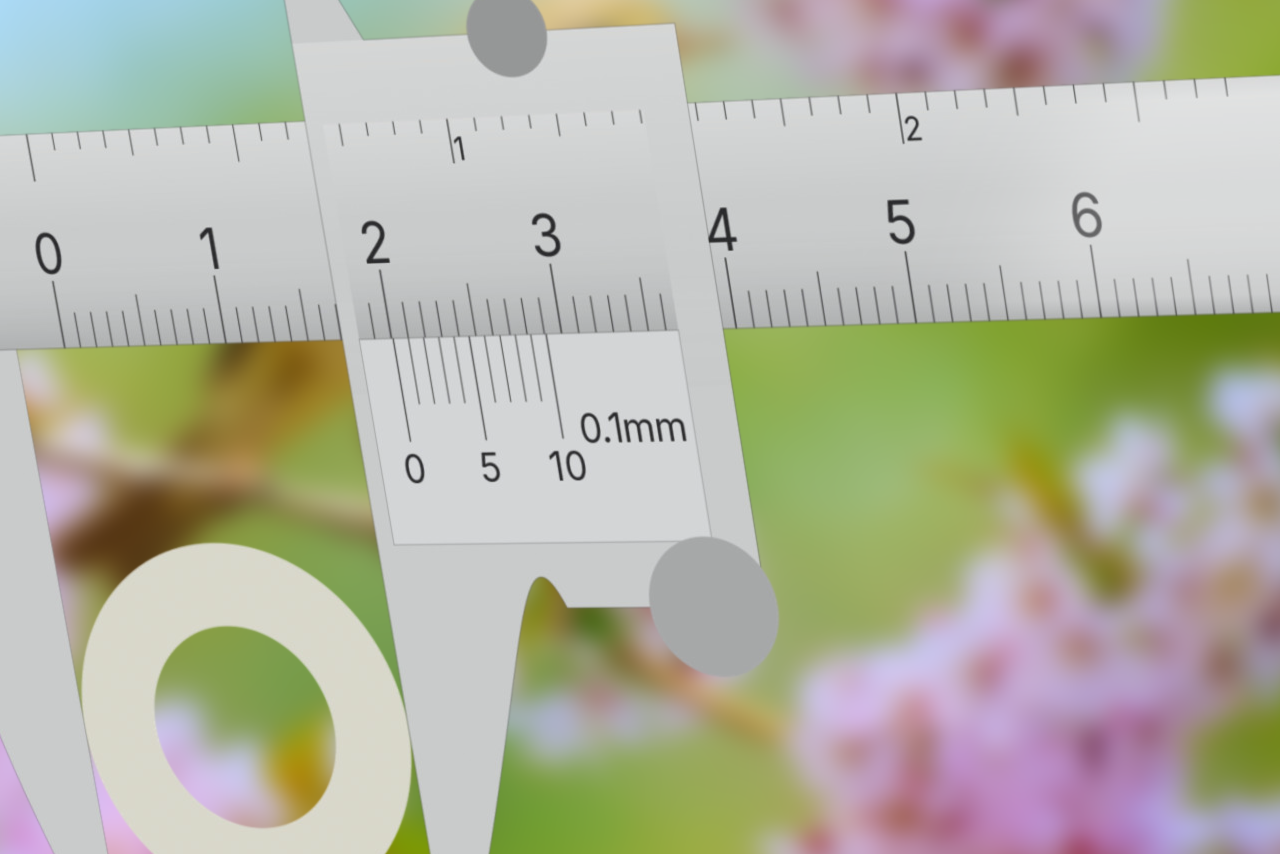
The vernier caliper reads 20.1 mm
